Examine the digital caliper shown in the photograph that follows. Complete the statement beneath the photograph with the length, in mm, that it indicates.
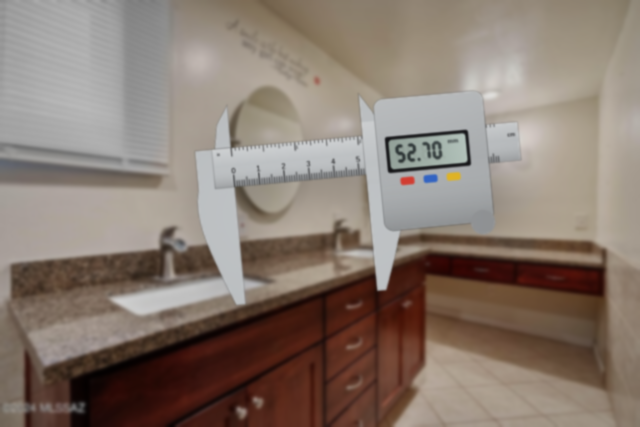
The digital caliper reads 52.70 mm
